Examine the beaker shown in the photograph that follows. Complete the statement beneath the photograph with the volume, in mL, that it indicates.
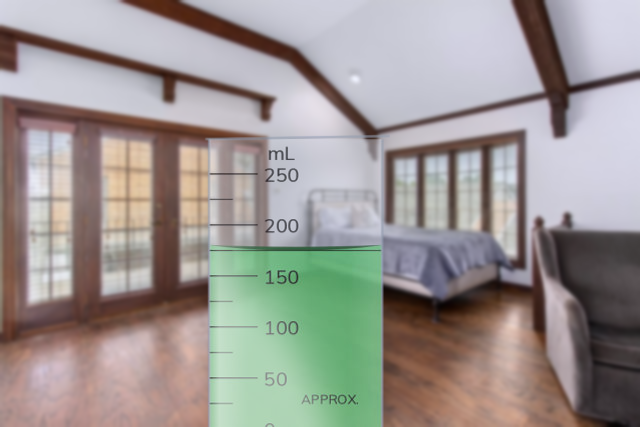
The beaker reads 175 mL
